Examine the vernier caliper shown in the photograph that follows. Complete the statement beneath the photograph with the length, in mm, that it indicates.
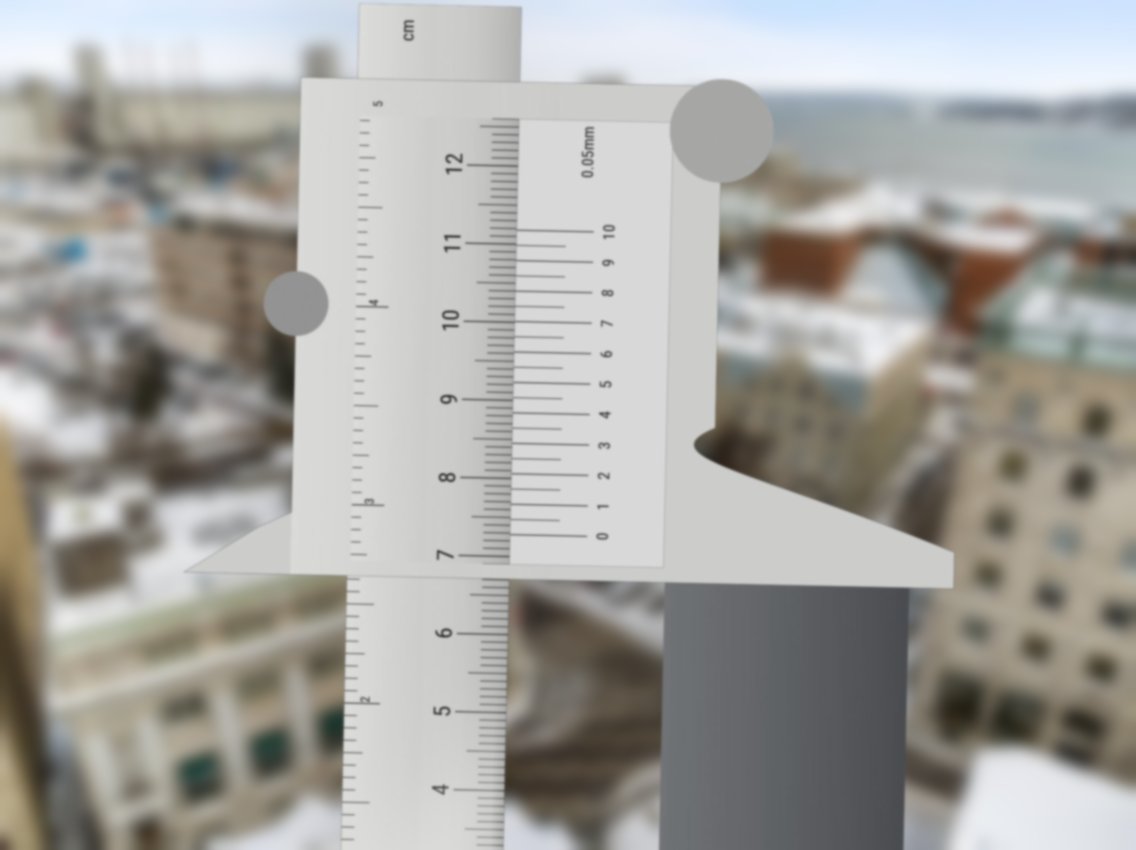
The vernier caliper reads 72.8 mm
